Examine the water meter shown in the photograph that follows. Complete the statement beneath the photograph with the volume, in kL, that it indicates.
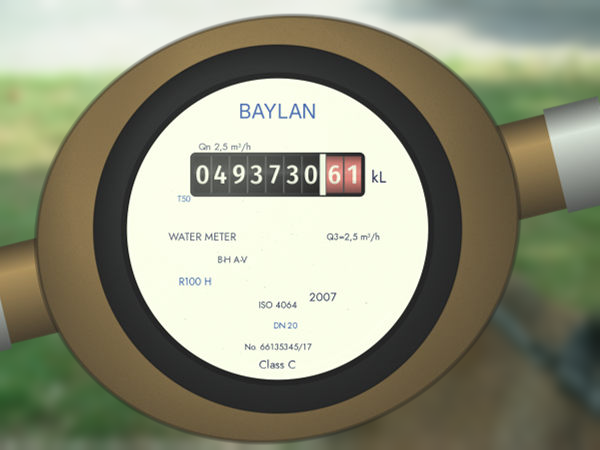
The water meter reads 493730.61 kL
